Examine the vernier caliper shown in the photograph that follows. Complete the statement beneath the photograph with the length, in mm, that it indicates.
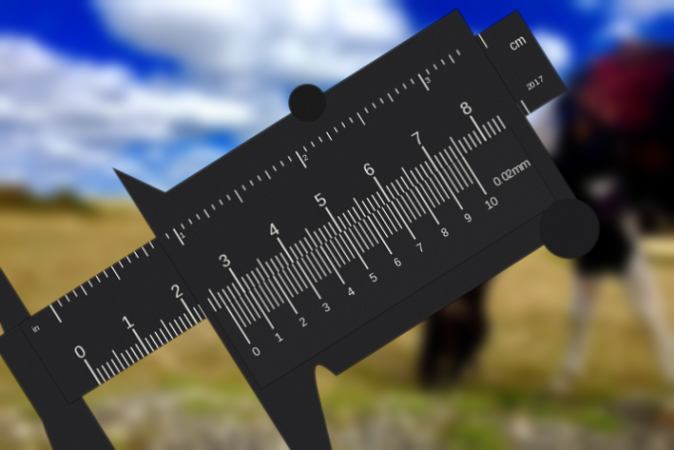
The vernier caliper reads 26.0 mm
